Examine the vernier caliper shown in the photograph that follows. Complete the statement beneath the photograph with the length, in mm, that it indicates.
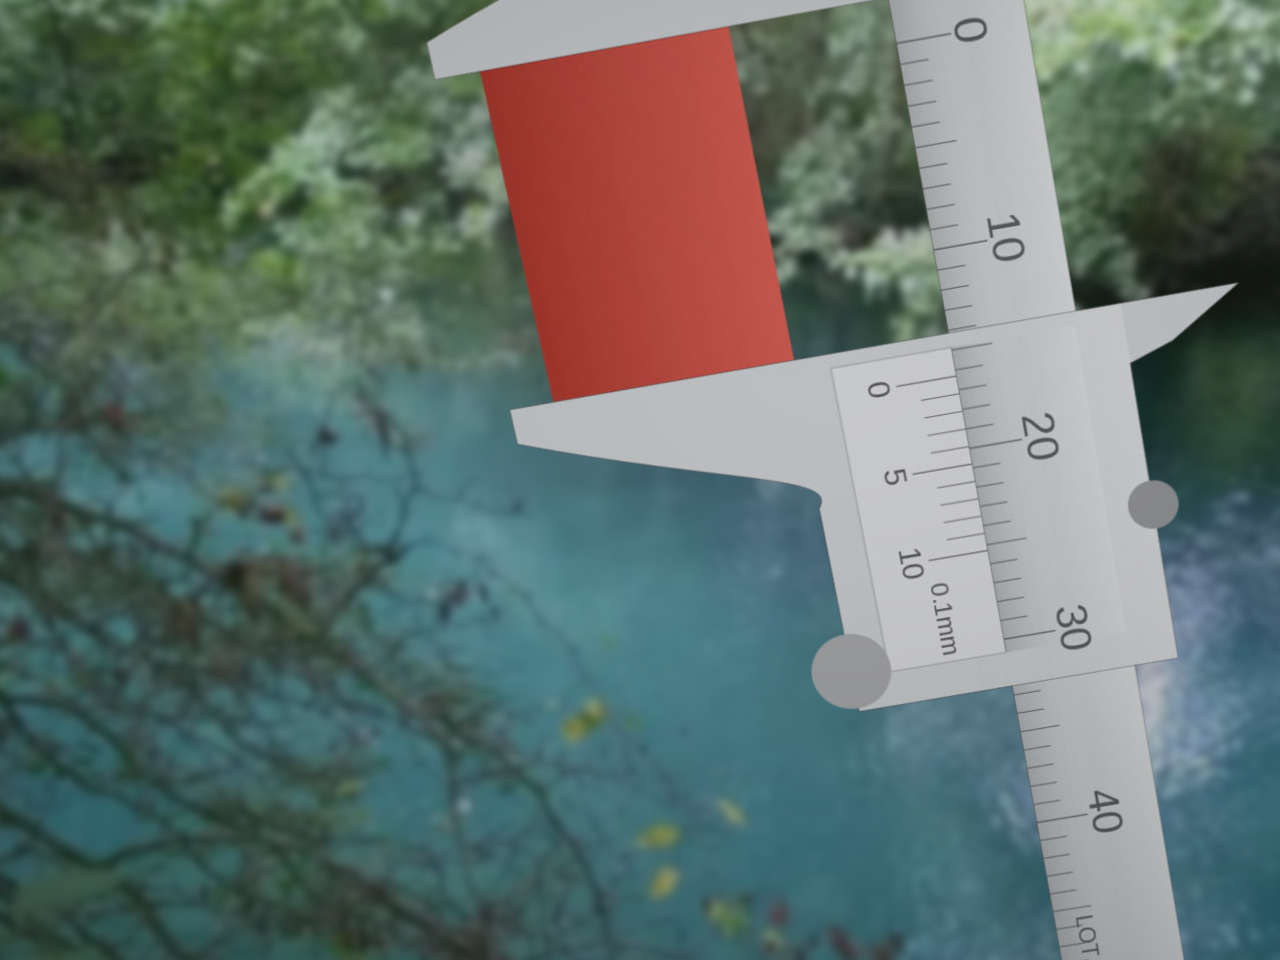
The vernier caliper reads 16.3 mm
